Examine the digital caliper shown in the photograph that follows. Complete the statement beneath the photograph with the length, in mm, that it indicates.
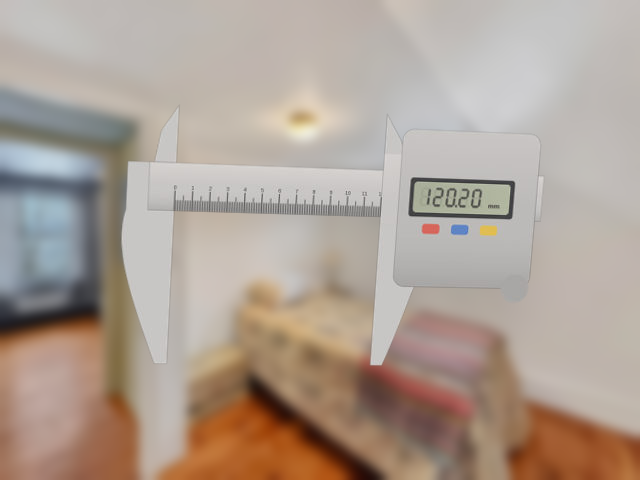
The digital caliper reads 120.20 mm
